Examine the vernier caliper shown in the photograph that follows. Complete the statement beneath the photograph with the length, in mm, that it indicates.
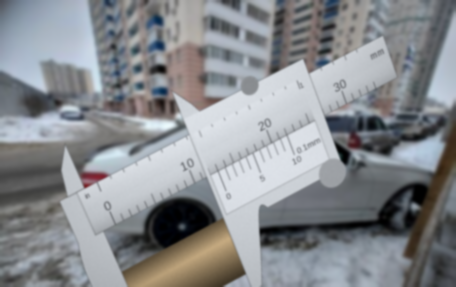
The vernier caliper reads 13.0 mm
